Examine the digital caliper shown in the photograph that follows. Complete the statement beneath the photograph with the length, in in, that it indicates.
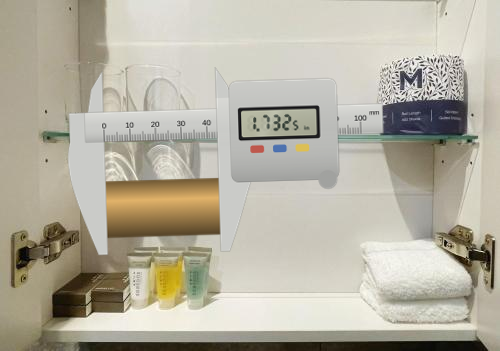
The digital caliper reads 1.7325 in
